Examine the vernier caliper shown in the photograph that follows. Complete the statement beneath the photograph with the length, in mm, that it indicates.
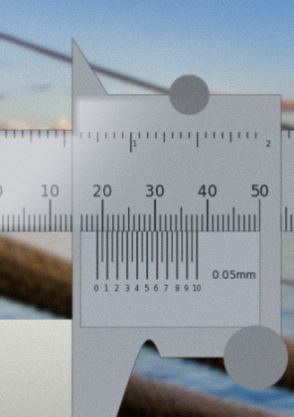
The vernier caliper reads 19.0 mm
